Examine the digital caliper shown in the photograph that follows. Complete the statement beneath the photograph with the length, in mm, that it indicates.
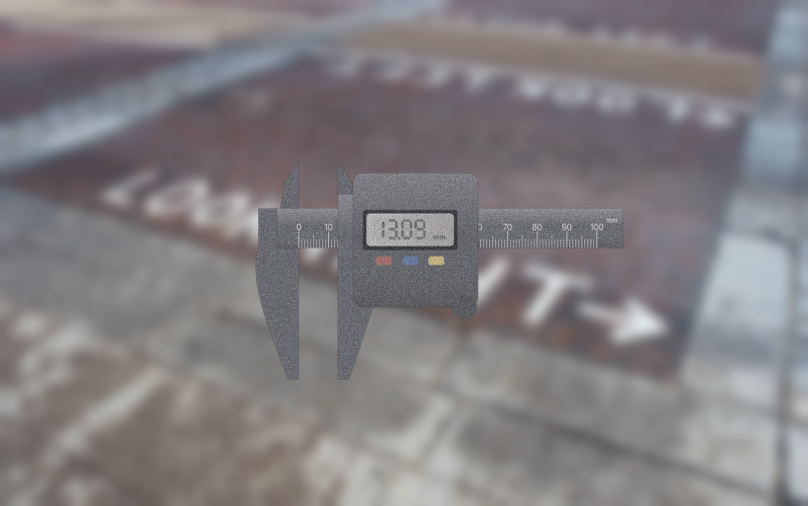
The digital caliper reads 13.09 mm
